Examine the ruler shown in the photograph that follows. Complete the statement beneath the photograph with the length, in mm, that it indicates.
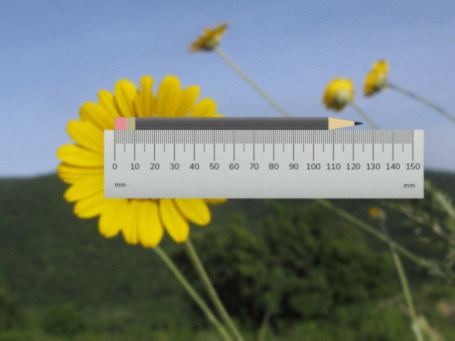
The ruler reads 125 mm
